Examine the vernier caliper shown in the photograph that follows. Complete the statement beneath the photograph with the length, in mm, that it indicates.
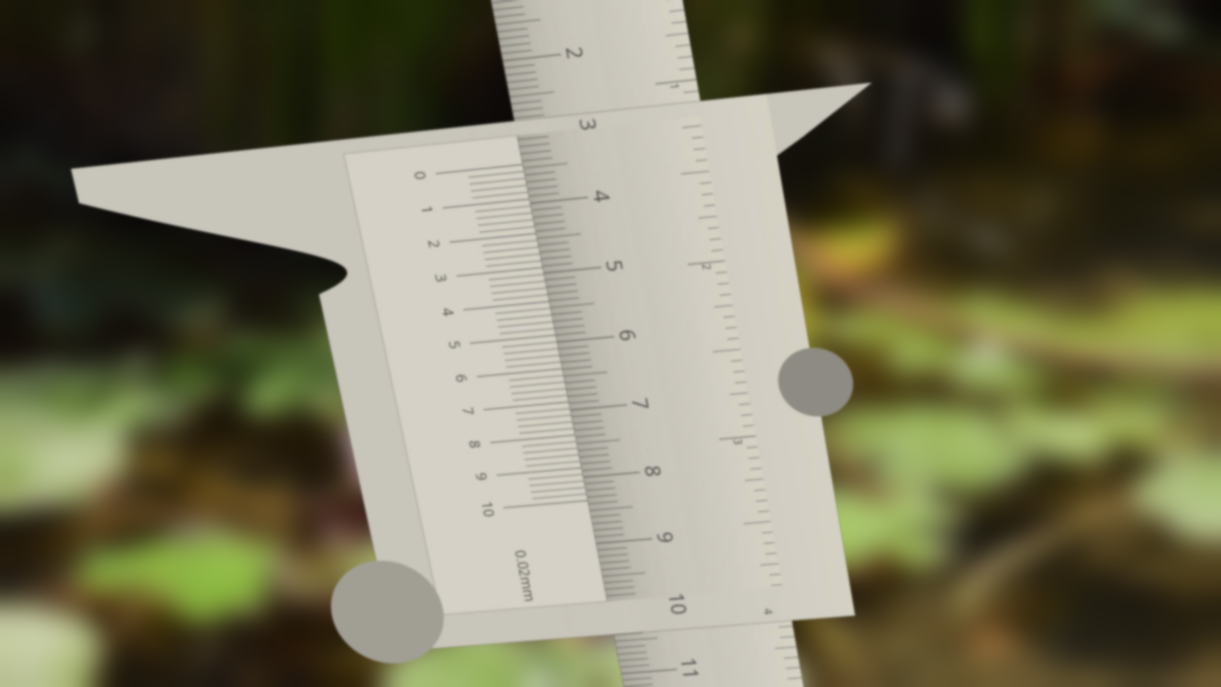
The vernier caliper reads 34.5 mm
